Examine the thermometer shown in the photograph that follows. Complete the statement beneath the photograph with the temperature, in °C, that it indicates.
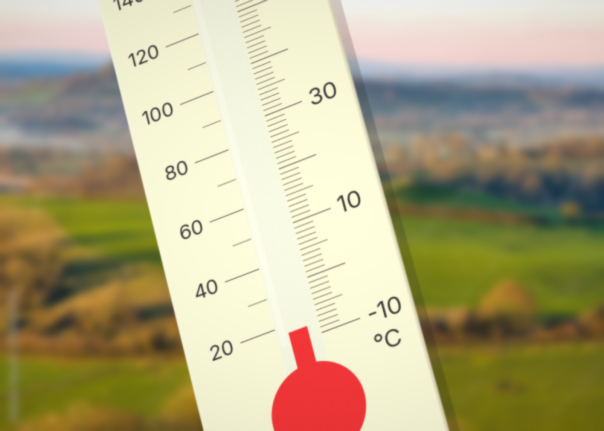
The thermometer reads -8 °C
